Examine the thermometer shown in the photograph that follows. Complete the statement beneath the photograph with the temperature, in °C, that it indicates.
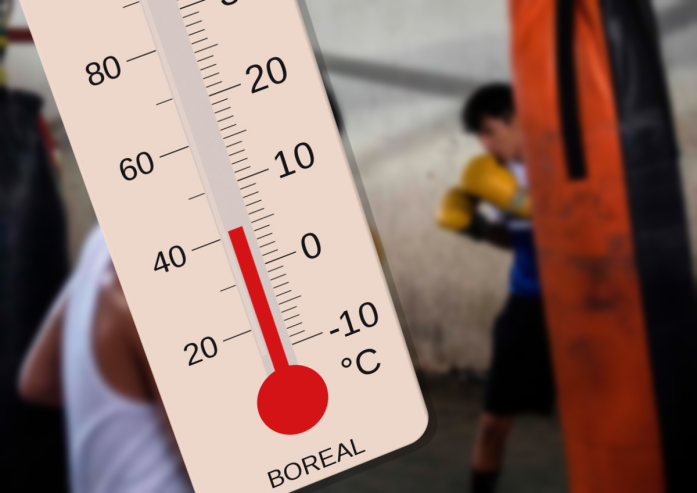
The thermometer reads 5 °C
